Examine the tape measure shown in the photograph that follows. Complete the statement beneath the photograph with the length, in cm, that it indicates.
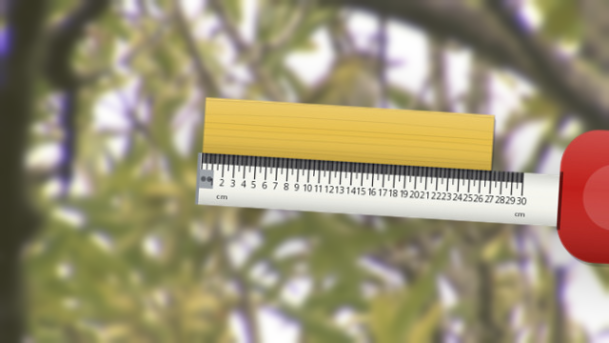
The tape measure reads 27 cm
